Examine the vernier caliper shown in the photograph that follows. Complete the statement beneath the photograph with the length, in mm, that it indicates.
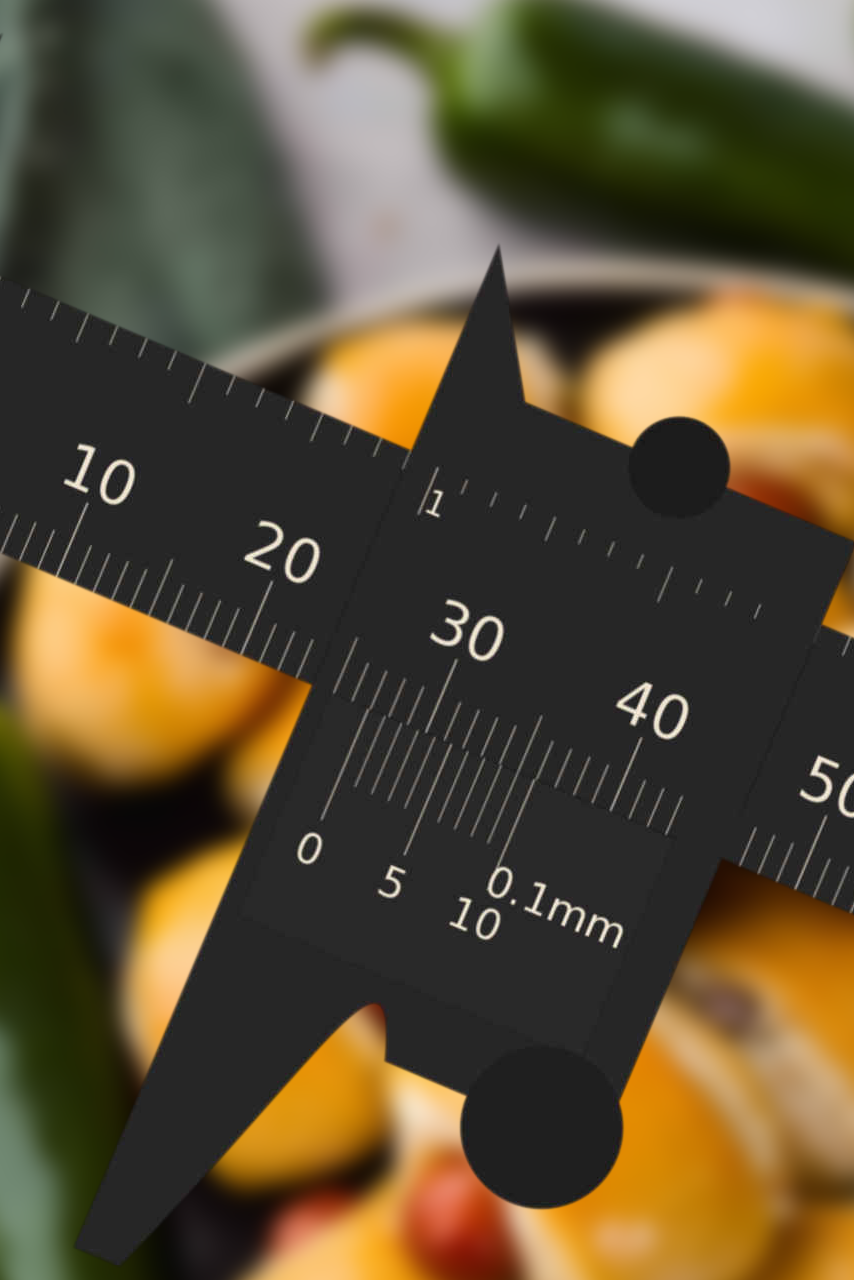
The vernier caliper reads 26.9 mm
